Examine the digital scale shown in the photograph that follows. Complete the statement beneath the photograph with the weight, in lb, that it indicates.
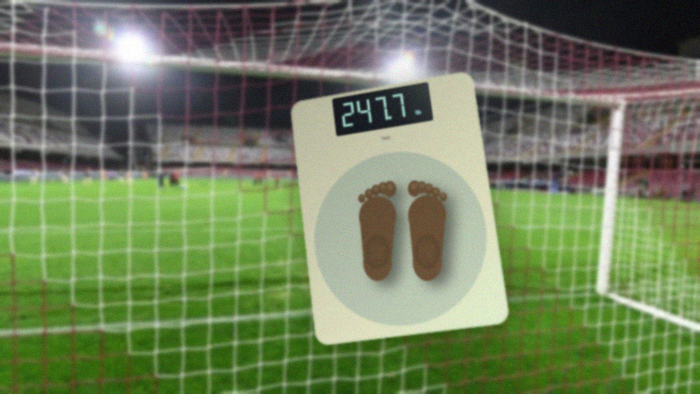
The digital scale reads 247.7 lb
